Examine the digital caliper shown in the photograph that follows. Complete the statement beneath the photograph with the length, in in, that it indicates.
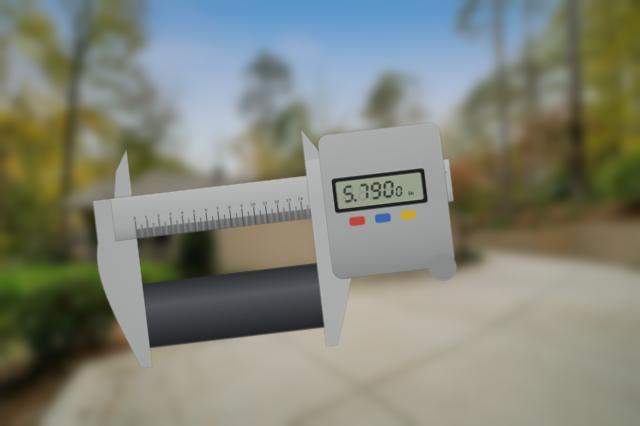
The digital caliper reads 5.7900 in
